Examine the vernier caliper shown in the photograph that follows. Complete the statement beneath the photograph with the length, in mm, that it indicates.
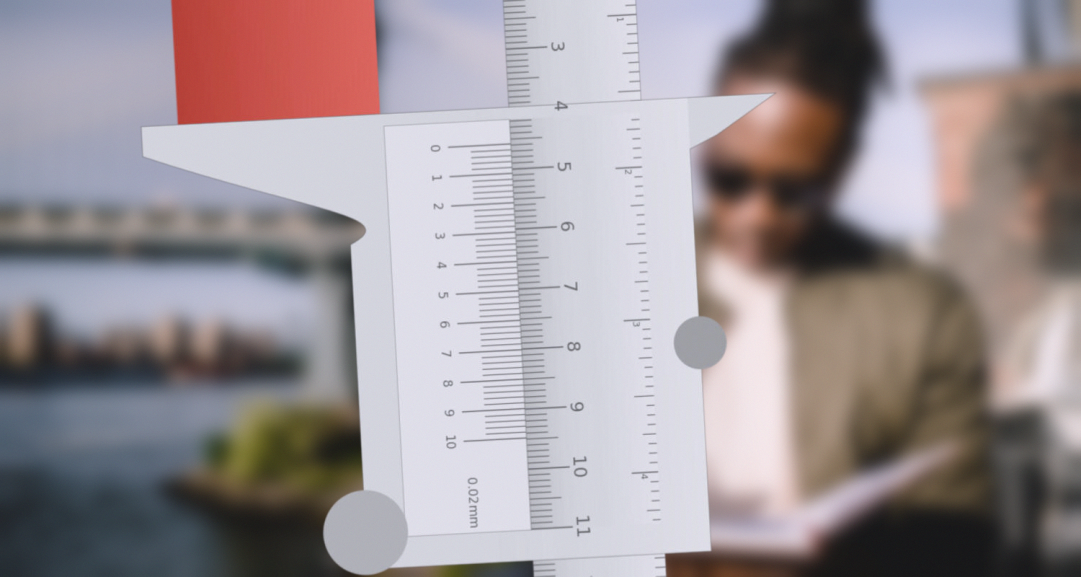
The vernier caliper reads 45.8 mm
